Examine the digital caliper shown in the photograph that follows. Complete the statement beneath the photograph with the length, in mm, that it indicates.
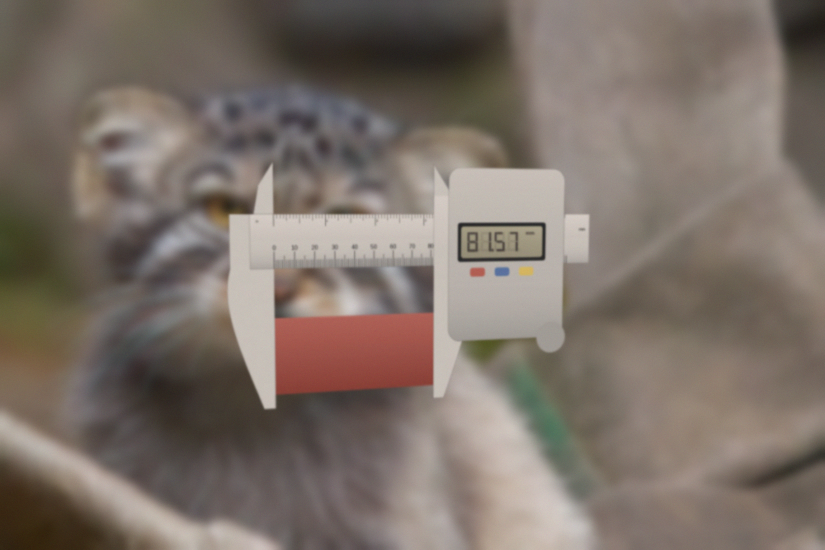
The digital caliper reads 81.57 mm
